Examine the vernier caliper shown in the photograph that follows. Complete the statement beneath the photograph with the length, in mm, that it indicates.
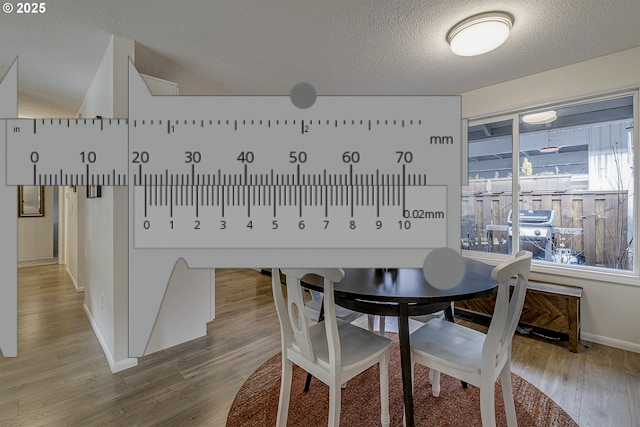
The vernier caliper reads 21.0 mm
